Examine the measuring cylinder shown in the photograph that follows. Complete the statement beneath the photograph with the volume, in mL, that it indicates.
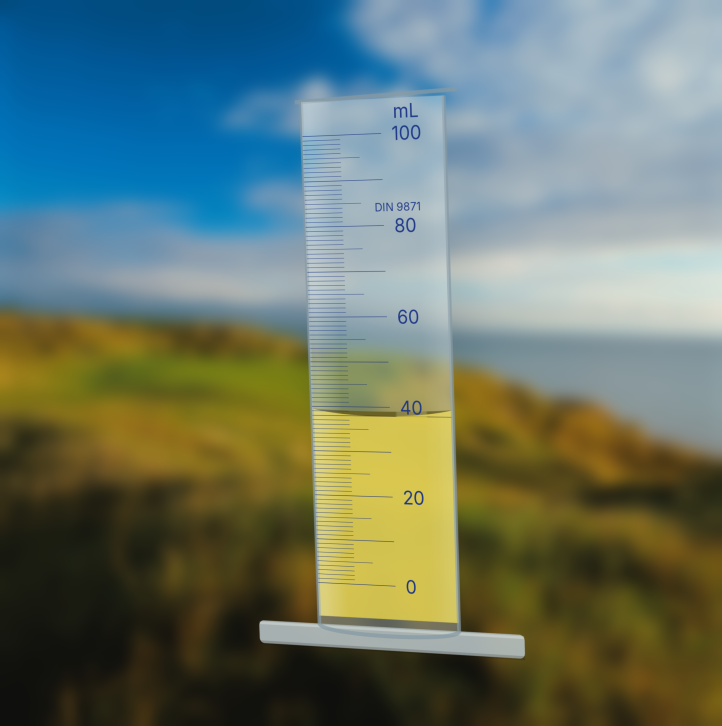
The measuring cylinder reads 38 mL
